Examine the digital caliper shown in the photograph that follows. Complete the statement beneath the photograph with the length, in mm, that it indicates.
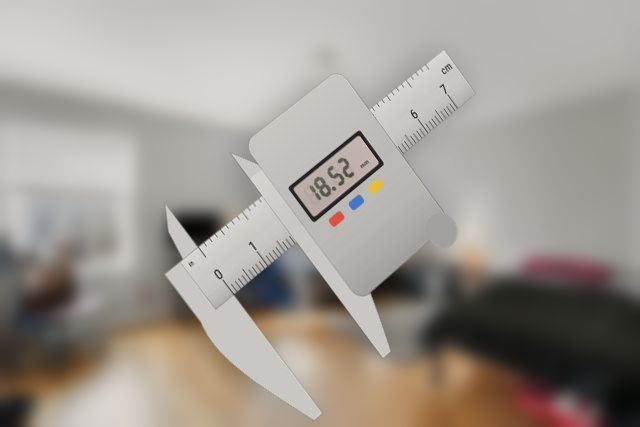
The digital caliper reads 18.52 mm
